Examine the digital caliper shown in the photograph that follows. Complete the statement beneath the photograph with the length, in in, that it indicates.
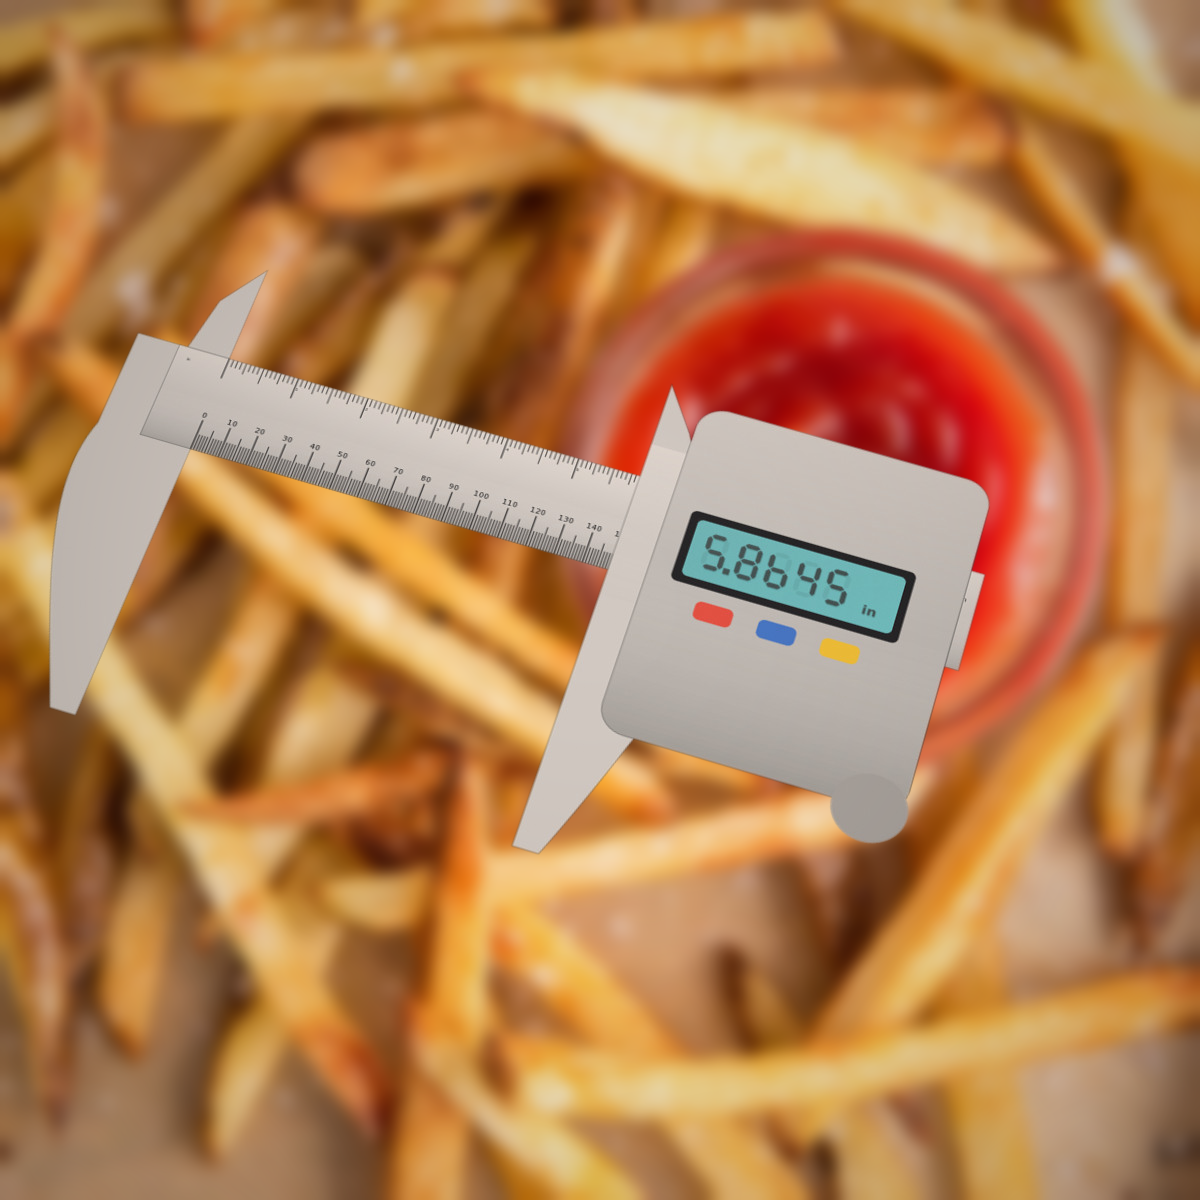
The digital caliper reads 5.8645 in
